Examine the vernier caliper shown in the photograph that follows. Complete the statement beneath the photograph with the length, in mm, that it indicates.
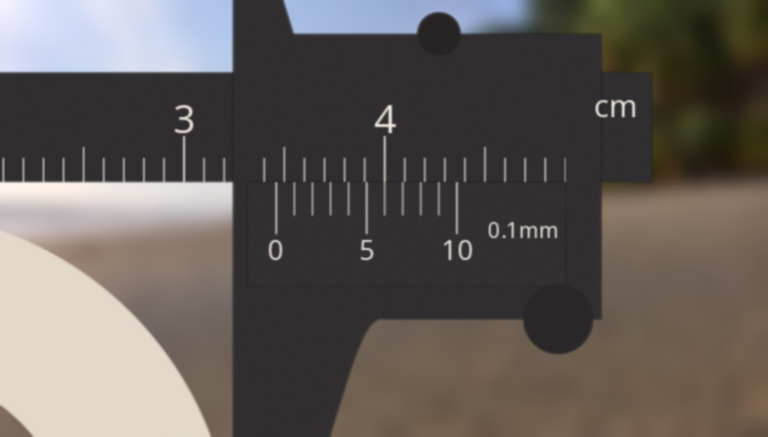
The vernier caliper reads 34.6 mm
